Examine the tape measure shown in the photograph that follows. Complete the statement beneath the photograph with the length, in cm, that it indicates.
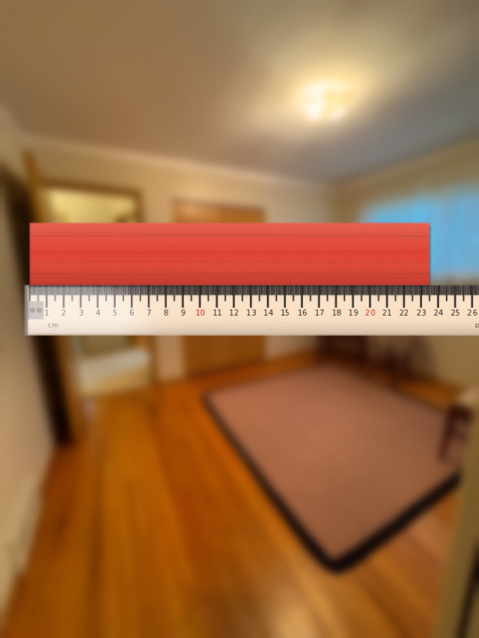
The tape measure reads 23.5 cm
